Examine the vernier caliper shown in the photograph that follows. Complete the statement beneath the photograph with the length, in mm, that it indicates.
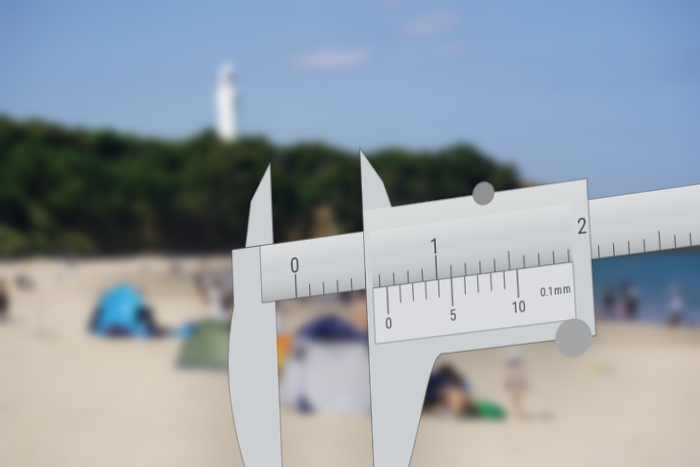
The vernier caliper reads 6.5 mm
